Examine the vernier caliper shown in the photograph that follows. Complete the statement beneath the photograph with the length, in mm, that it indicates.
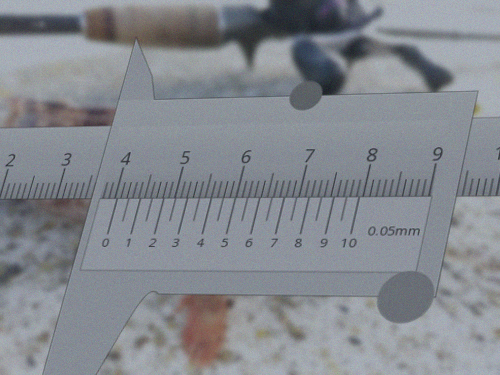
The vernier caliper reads 40.4 mm
